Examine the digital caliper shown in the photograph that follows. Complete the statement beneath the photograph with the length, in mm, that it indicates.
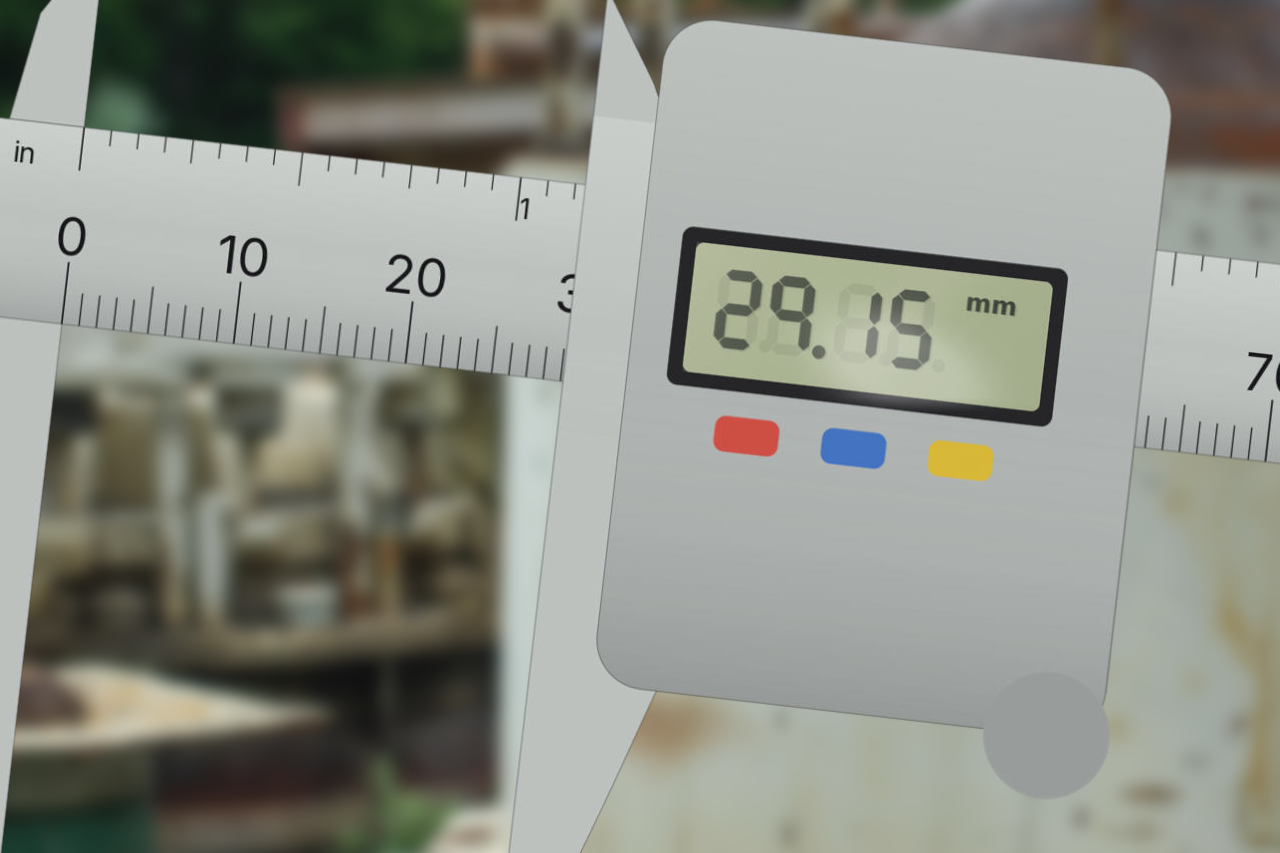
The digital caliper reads 29.15 mm
